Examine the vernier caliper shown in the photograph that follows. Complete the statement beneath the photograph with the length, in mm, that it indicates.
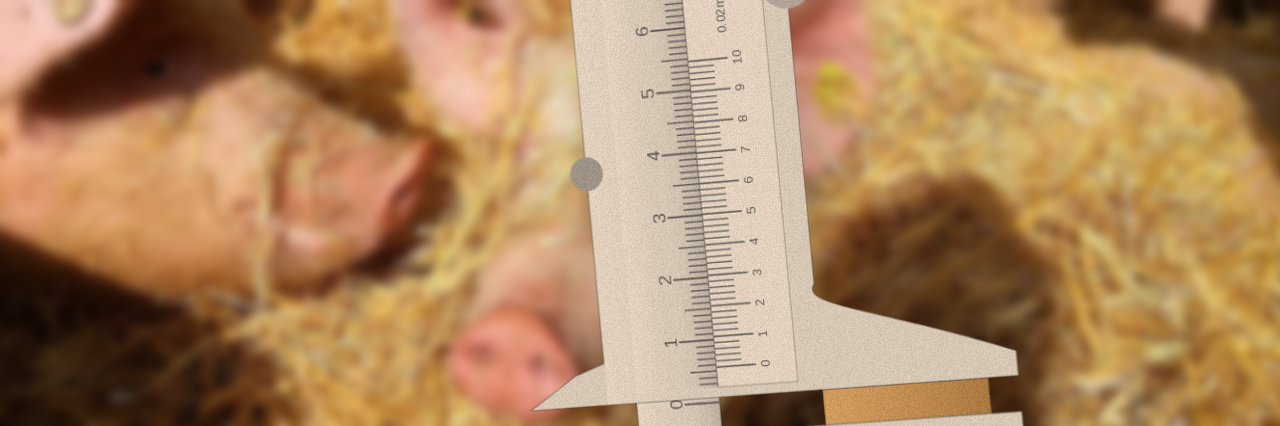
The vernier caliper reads 5.6 mm
